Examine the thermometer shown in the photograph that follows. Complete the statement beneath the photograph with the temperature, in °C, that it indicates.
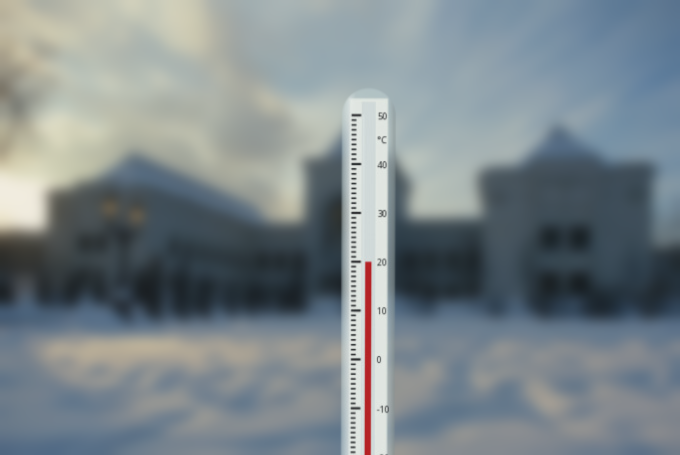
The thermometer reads 20 °C
